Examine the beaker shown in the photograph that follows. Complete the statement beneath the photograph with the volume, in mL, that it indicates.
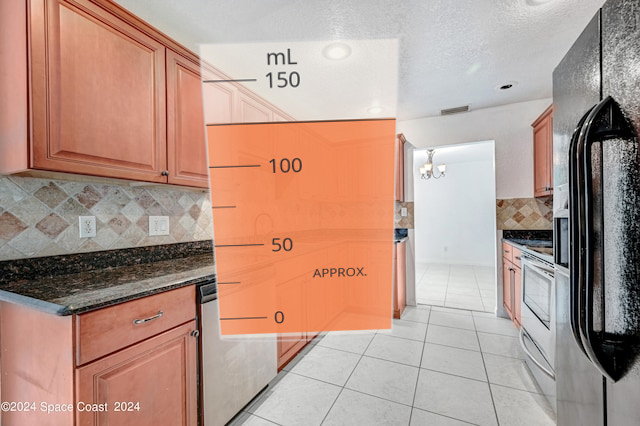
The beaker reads 125 mL
